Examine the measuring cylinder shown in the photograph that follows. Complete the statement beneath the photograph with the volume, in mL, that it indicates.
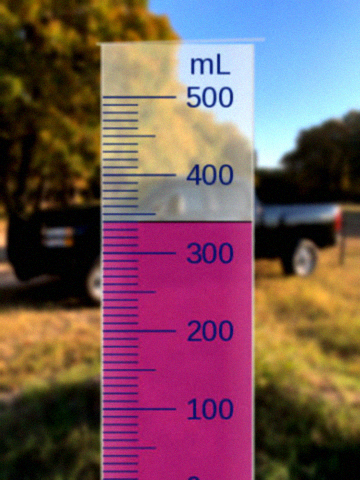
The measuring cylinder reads 340 mL
